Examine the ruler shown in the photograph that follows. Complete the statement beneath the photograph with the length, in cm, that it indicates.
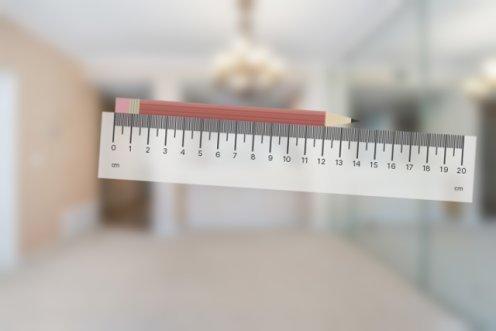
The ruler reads 14 cm
